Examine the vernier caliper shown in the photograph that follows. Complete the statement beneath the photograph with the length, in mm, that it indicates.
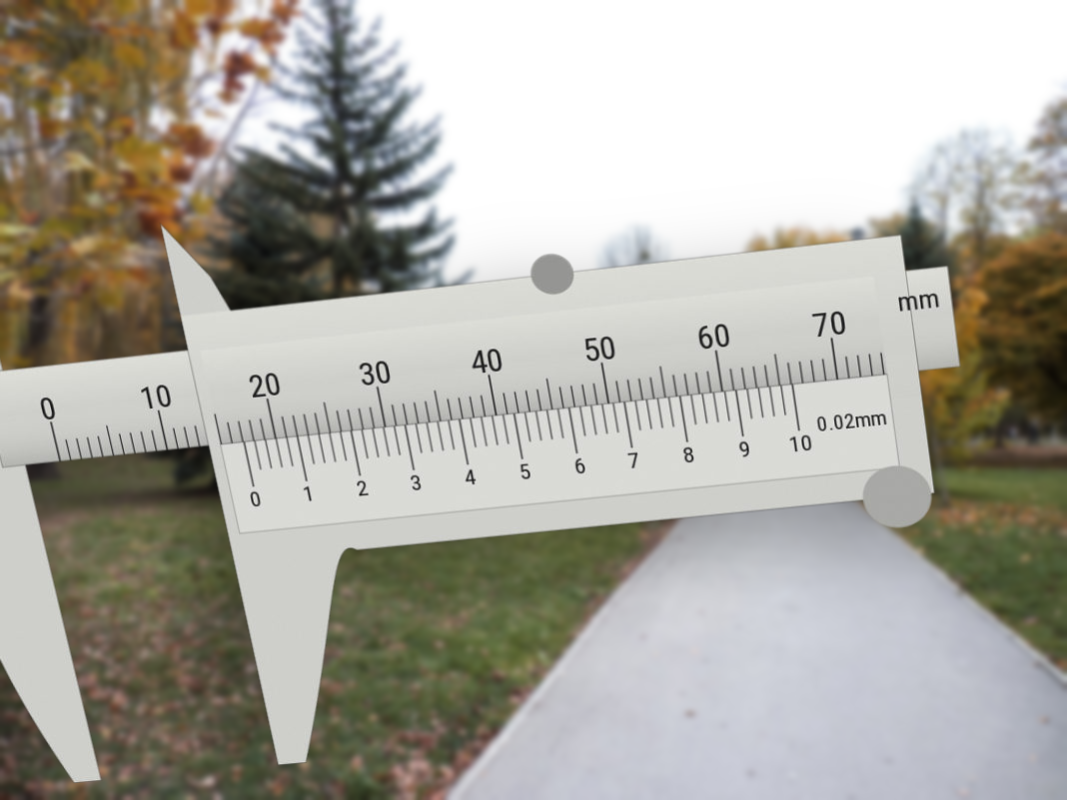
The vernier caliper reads 17.1 mm
